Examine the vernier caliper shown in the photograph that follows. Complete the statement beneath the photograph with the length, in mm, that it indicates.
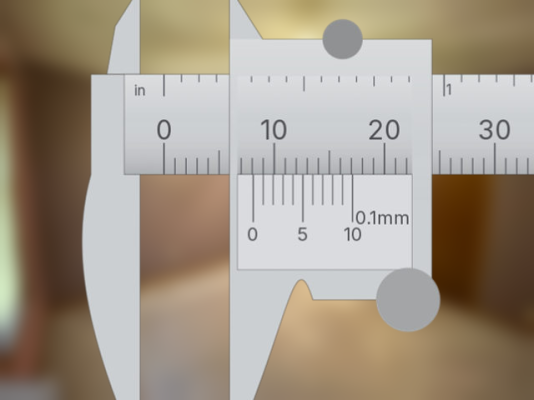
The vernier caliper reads 8.1 mm
